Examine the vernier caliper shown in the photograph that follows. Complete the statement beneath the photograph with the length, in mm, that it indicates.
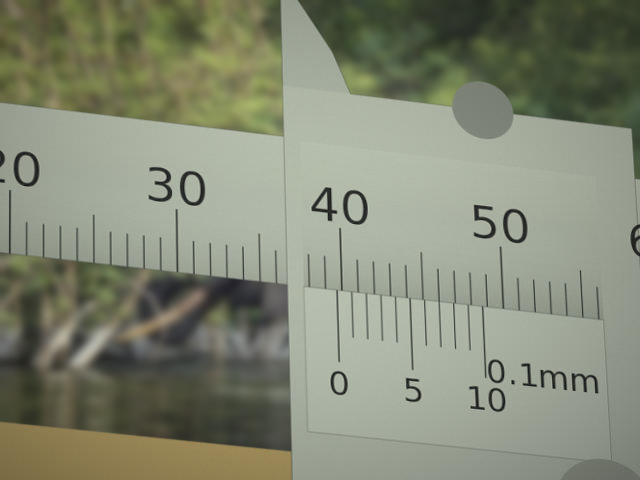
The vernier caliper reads 39.7 mm
